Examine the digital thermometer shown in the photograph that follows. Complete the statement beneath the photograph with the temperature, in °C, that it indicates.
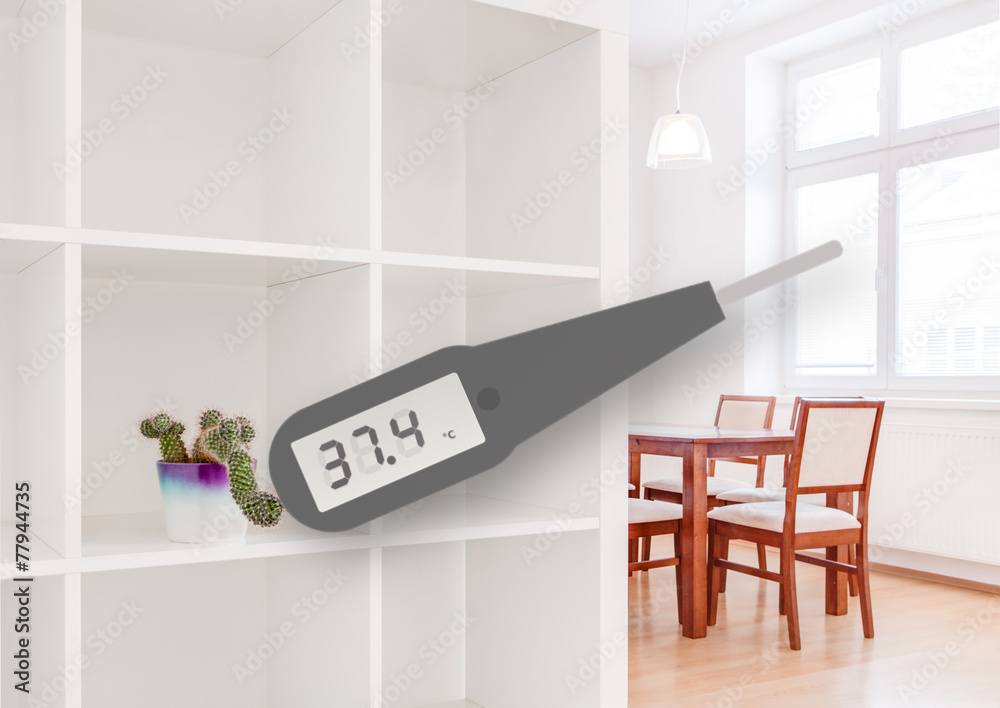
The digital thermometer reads 37.4 °C
